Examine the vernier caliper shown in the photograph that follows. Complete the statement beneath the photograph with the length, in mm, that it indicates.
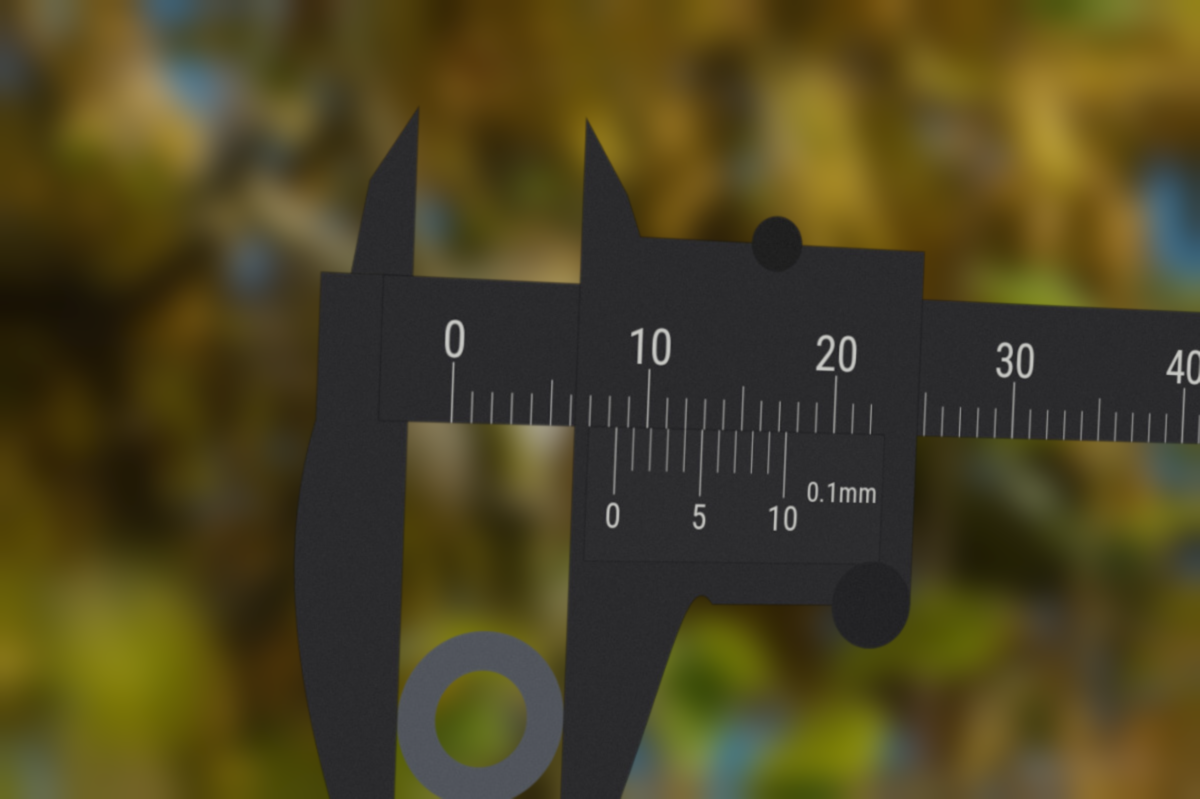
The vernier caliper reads 8.4 mm
